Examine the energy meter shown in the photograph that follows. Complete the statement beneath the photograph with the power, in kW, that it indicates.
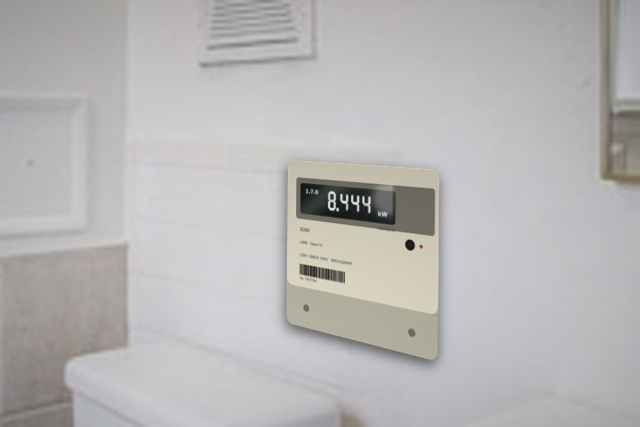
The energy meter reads 8.444 kW
